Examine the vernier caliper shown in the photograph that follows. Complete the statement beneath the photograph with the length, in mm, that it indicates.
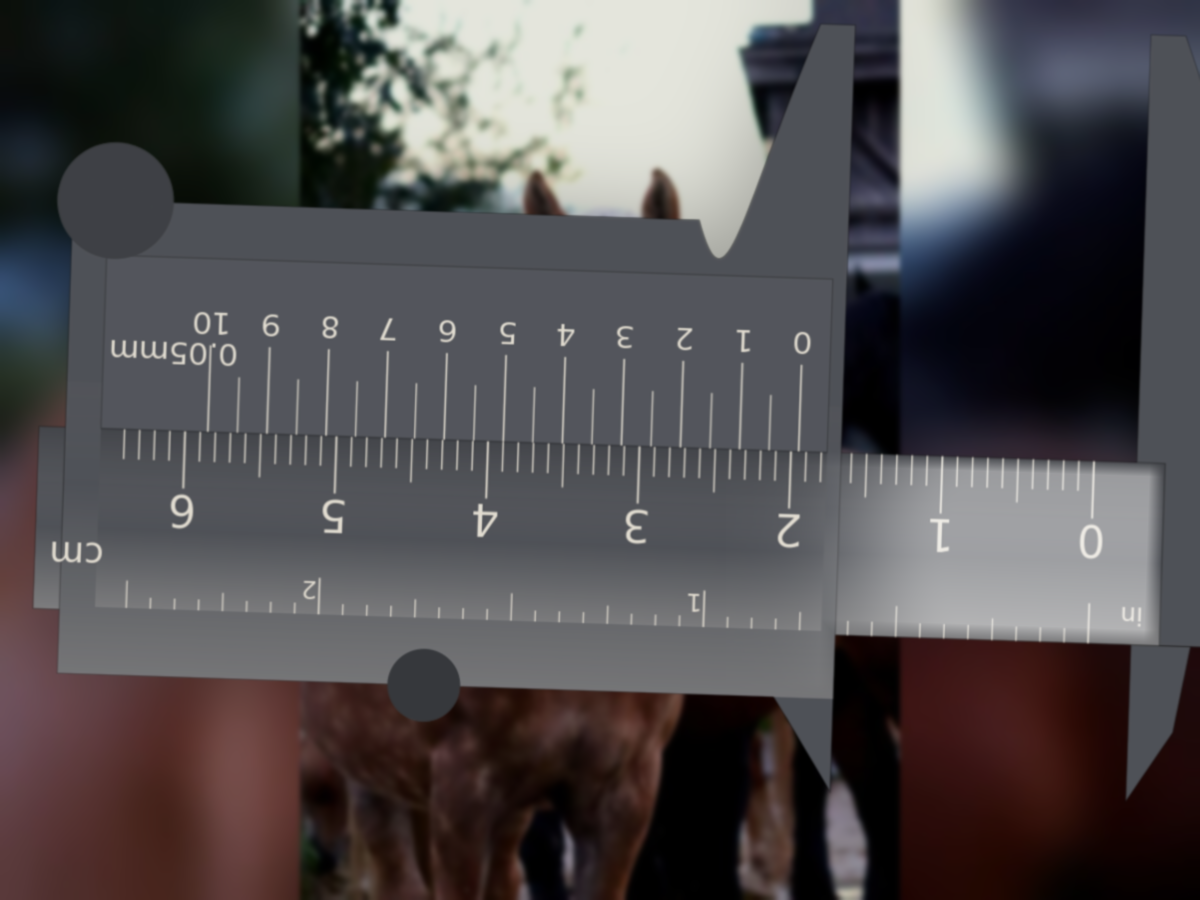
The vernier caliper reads 19.5 mm
